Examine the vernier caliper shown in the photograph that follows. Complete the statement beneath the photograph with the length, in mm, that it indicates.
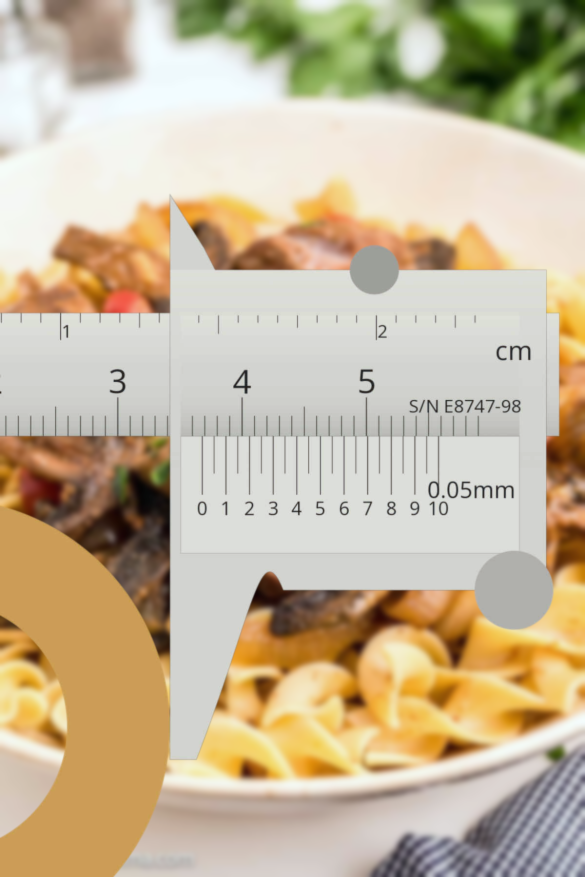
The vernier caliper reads 36.8 mm
